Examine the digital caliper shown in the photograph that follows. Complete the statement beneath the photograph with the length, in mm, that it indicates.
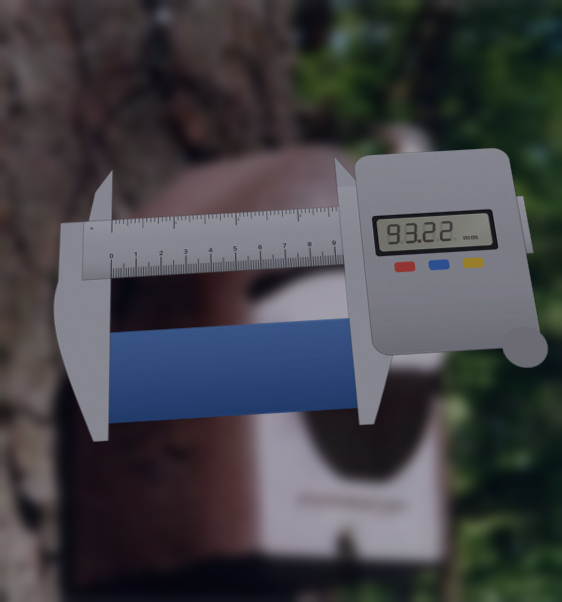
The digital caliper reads 93.22 mm
